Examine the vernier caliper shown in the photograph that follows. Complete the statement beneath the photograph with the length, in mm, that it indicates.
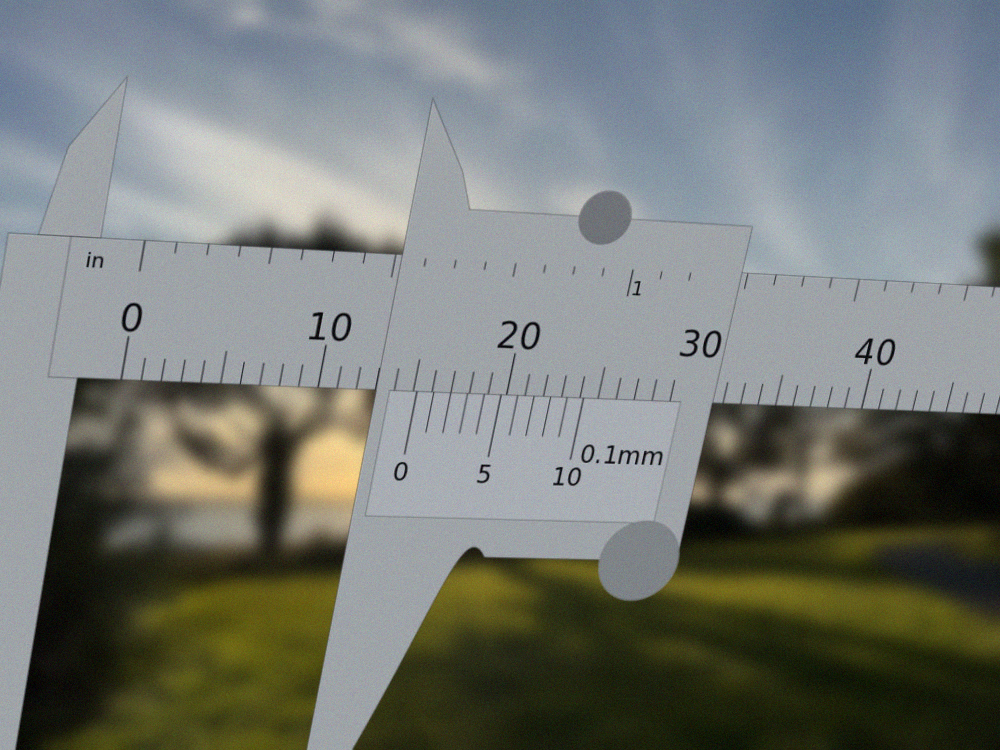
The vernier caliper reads 15.2 mm
